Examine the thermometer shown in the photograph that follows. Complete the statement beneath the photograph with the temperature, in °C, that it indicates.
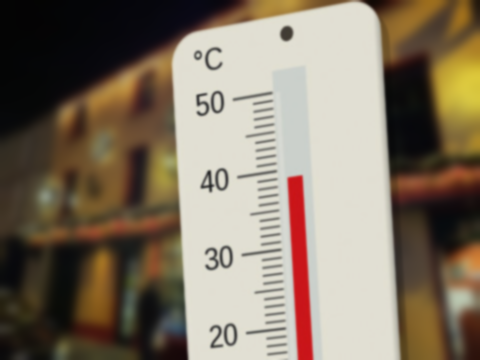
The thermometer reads 39 °C
